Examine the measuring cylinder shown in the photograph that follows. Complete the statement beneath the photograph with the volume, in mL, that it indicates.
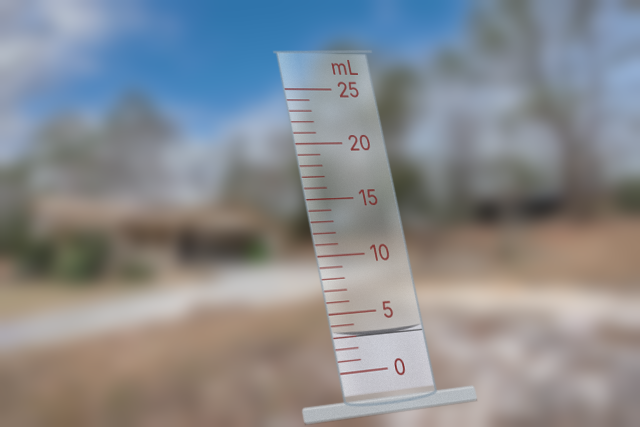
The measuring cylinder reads 3 mL
